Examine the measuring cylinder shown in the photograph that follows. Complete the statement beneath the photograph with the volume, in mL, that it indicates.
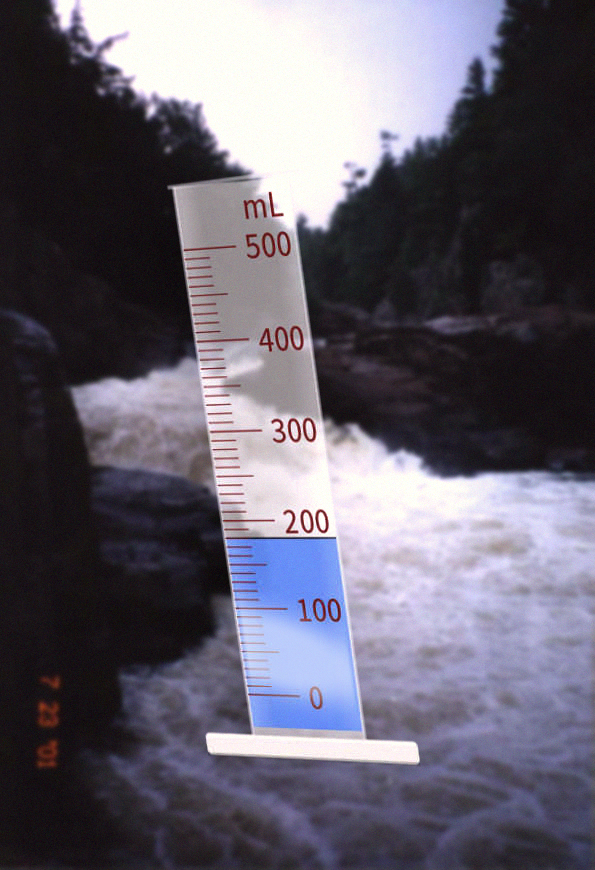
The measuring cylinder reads 180 mL
